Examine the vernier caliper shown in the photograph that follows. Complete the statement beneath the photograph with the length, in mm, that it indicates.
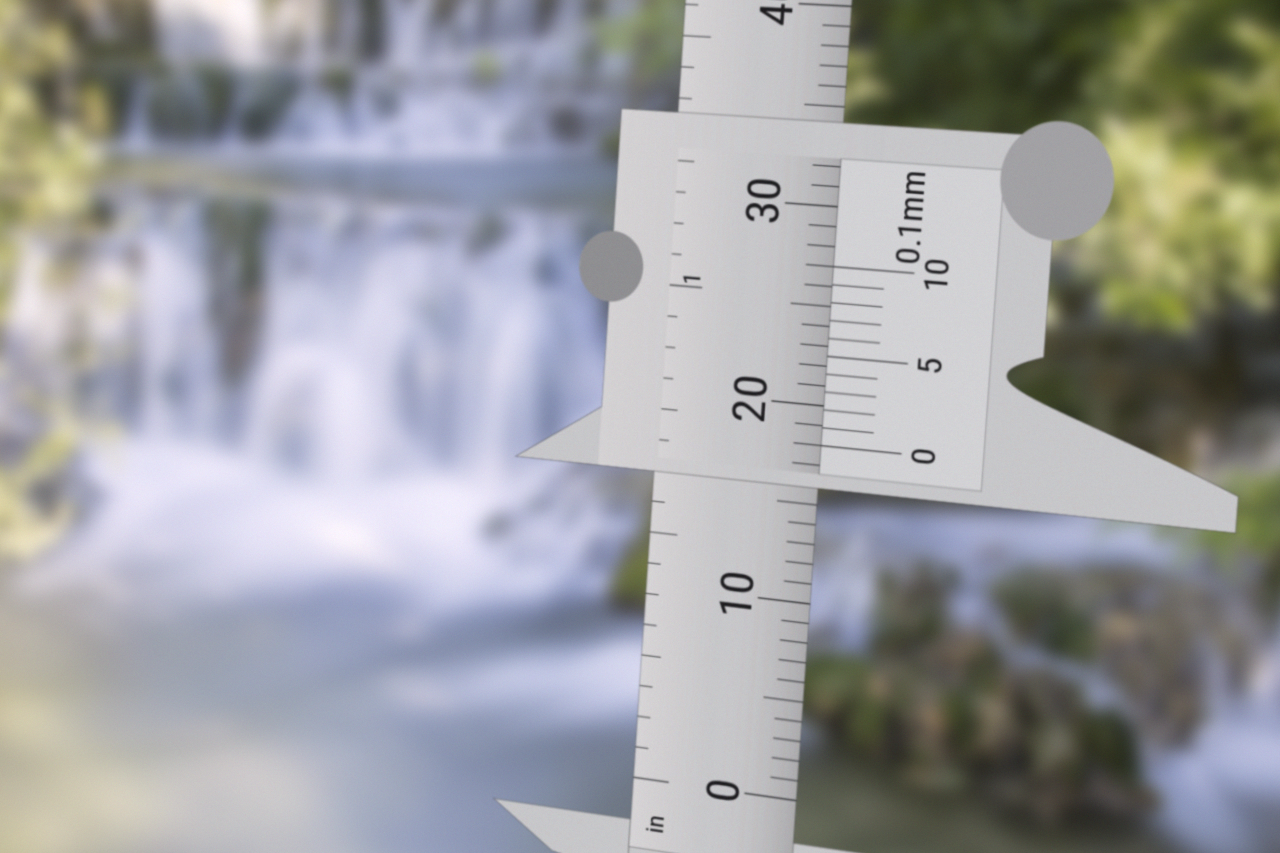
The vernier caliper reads 18.0 mm
